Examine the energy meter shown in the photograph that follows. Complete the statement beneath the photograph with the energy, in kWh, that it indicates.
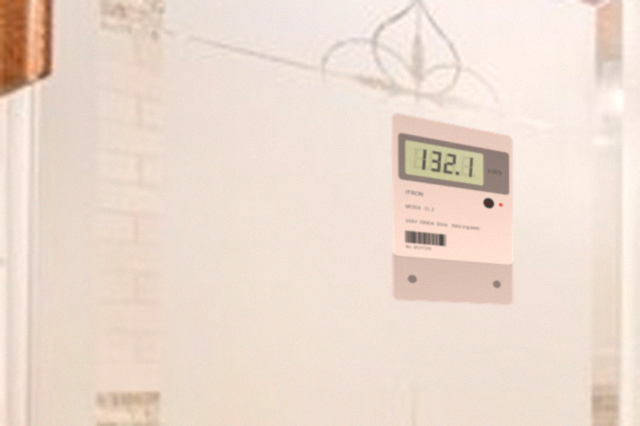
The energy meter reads 132.1 kWh
